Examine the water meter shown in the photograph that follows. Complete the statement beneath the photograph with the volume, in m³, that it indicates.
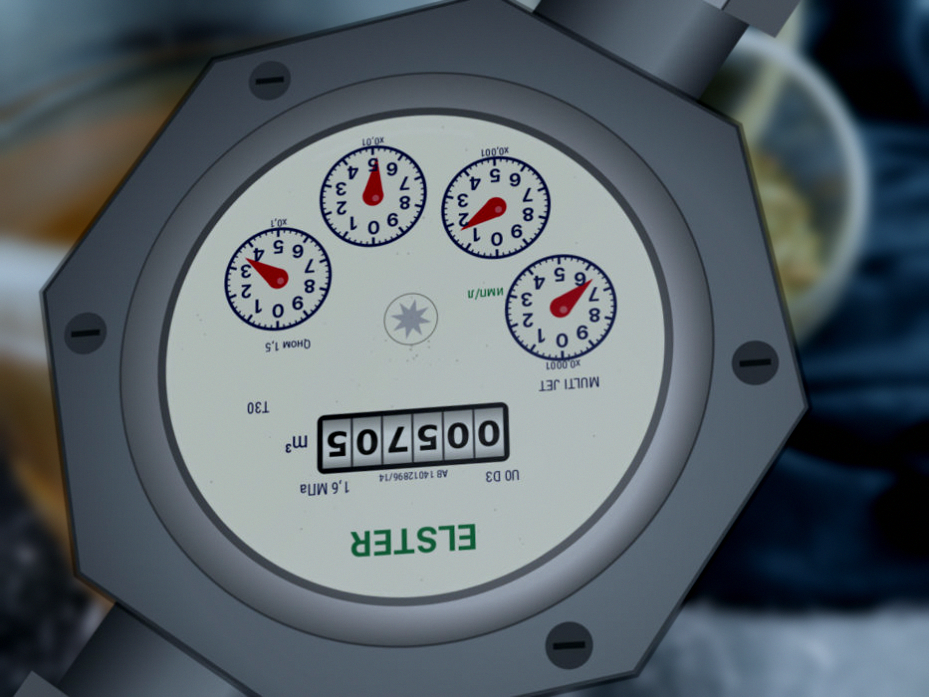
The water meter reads 5705.3516 m³
